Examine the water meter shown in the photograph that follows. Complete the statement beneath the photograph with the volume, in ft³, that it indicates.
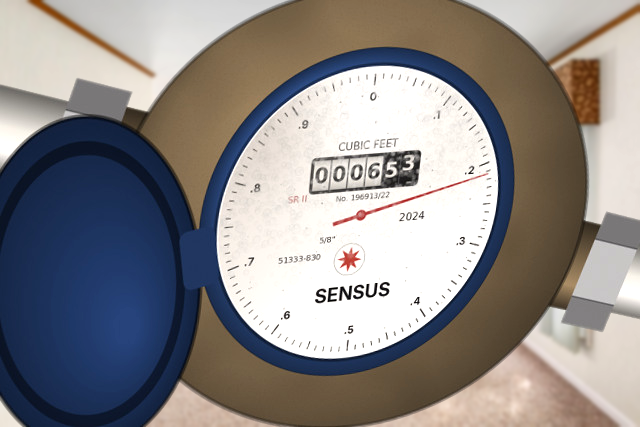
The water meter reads 653.21 ft³
